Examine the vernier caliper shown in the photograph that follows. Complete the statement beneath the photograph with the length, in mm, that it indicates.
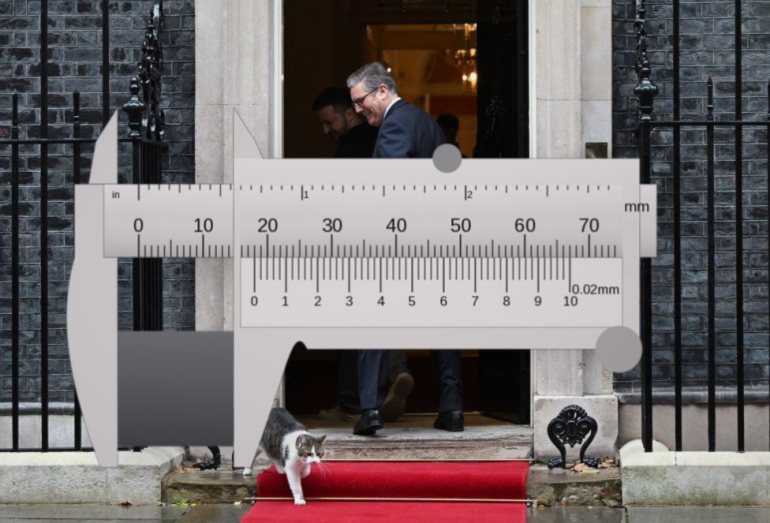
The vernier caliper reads 18.0 mm
